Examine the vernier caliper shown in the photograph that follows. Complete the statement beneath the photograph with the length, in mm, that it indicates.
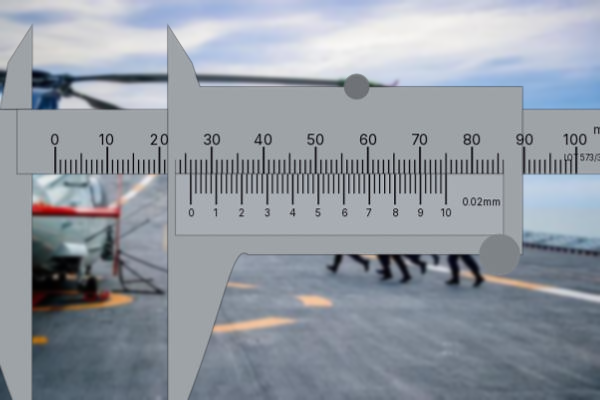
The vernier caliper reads 26.0 mm
